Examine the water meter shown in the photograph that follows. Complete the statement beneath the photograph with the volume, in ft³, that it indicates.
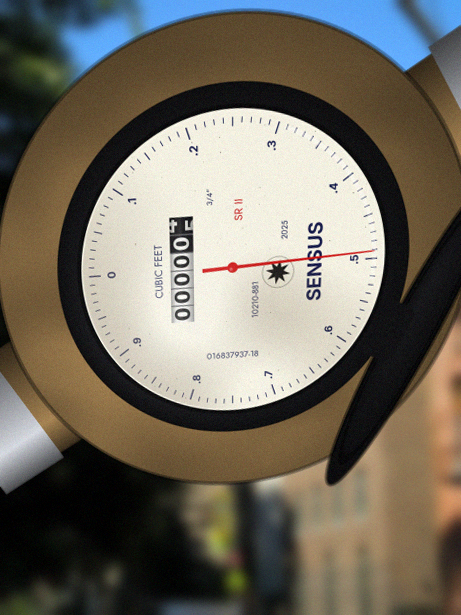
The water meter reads 4.49 ft³
